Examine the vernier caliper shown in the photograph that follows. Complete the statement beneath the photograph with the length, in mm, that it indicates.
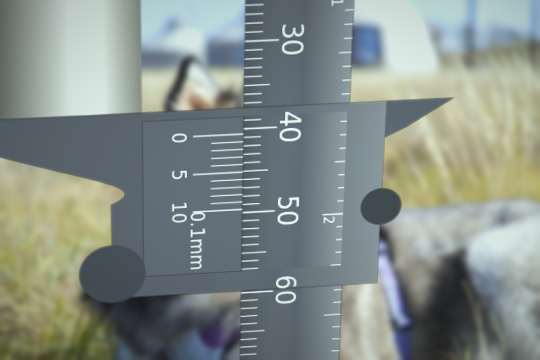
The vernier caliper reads 40.6 mm
